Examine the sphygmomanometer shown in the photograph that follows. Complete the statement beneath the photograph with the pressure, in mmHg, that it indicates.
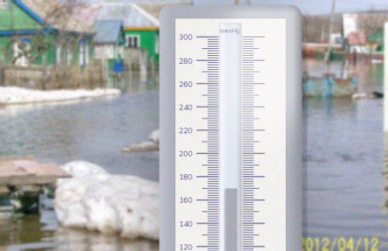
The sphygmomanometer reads 170 mmHg
